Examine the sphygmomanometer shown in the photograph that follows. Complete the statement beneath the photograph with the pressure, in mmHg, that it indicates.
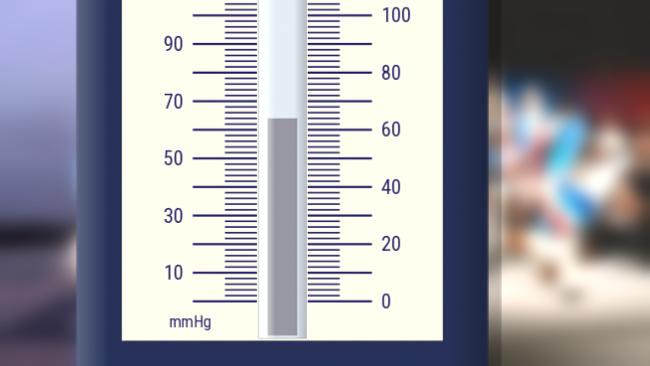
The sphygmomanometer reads 64 mmHg
